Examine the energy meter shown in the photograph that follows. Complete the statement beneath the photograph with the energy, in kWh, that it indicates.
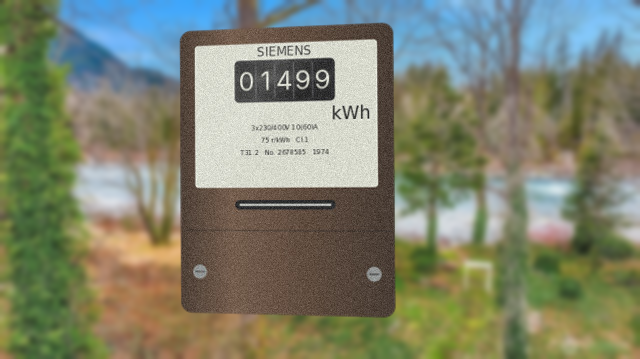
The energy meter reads 1499 kWh
